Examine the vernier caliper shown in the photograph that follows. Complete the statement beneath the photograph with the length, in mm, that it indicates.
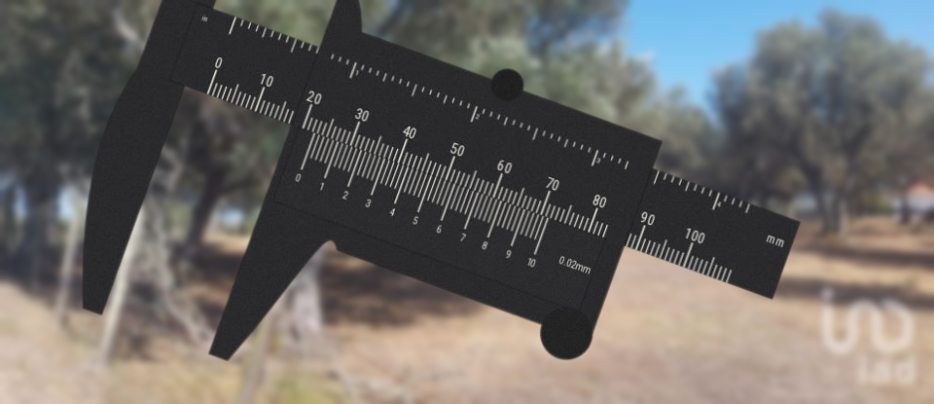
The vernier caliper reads 22.5 mm
